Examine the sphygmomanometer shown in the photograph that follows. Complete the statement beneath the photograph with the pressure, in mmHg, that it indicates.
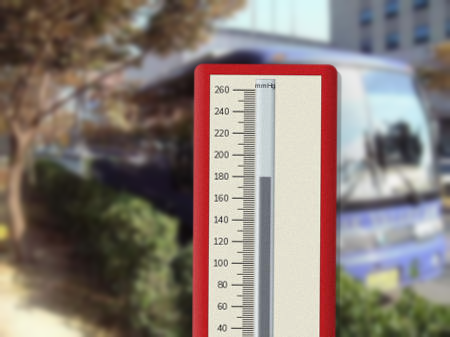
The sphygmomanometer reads 180 mmHg
